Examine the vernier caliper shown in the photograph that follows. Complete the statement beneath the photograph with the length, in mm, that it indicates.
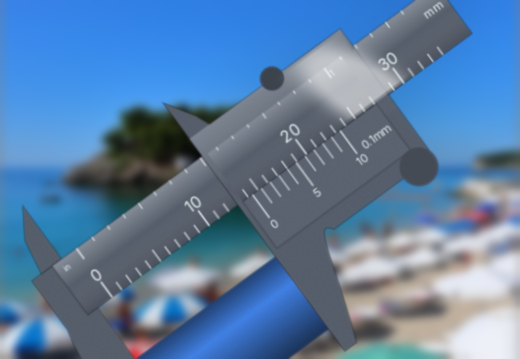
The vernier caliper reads 14.4 mm
